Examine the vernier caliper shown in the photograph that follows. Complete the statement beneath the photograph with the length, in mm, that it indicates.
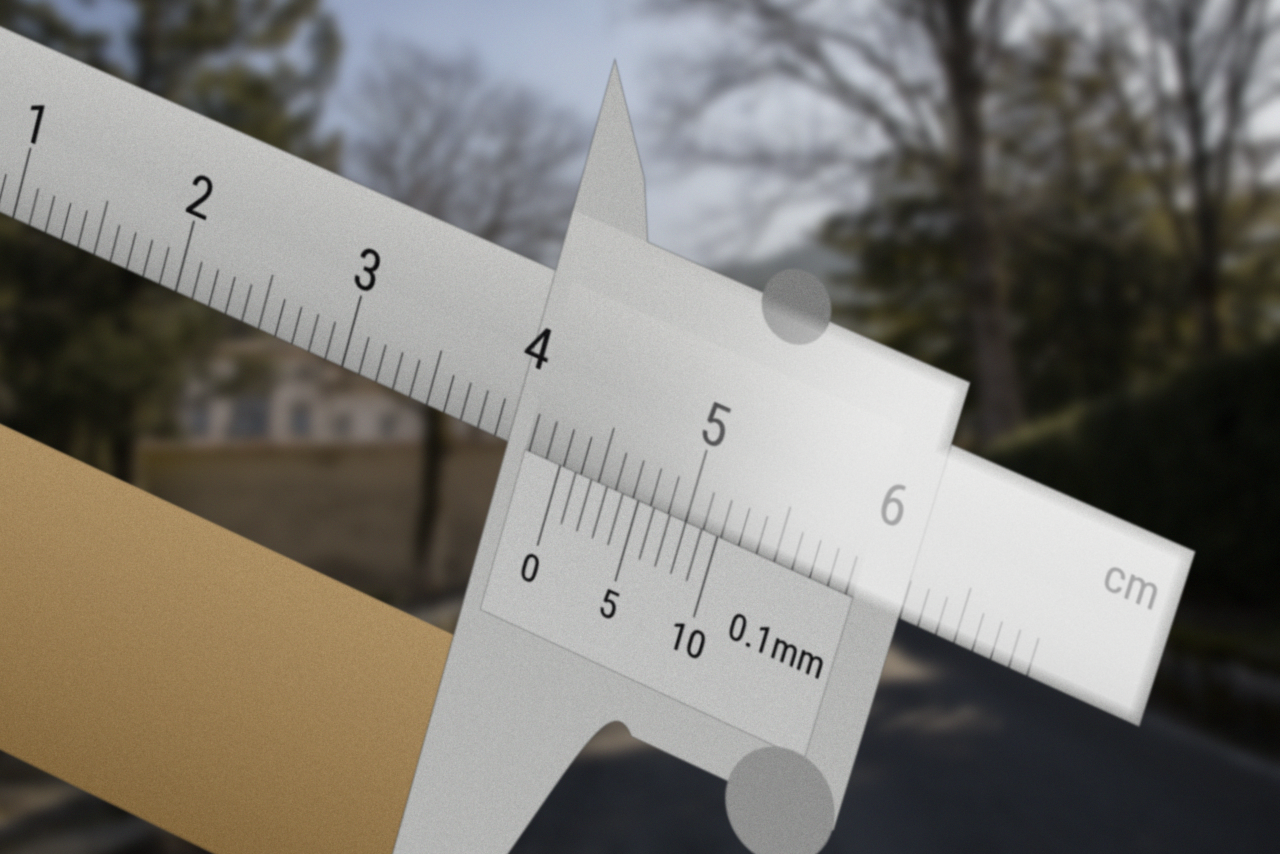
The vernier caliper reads 42.8 mm
